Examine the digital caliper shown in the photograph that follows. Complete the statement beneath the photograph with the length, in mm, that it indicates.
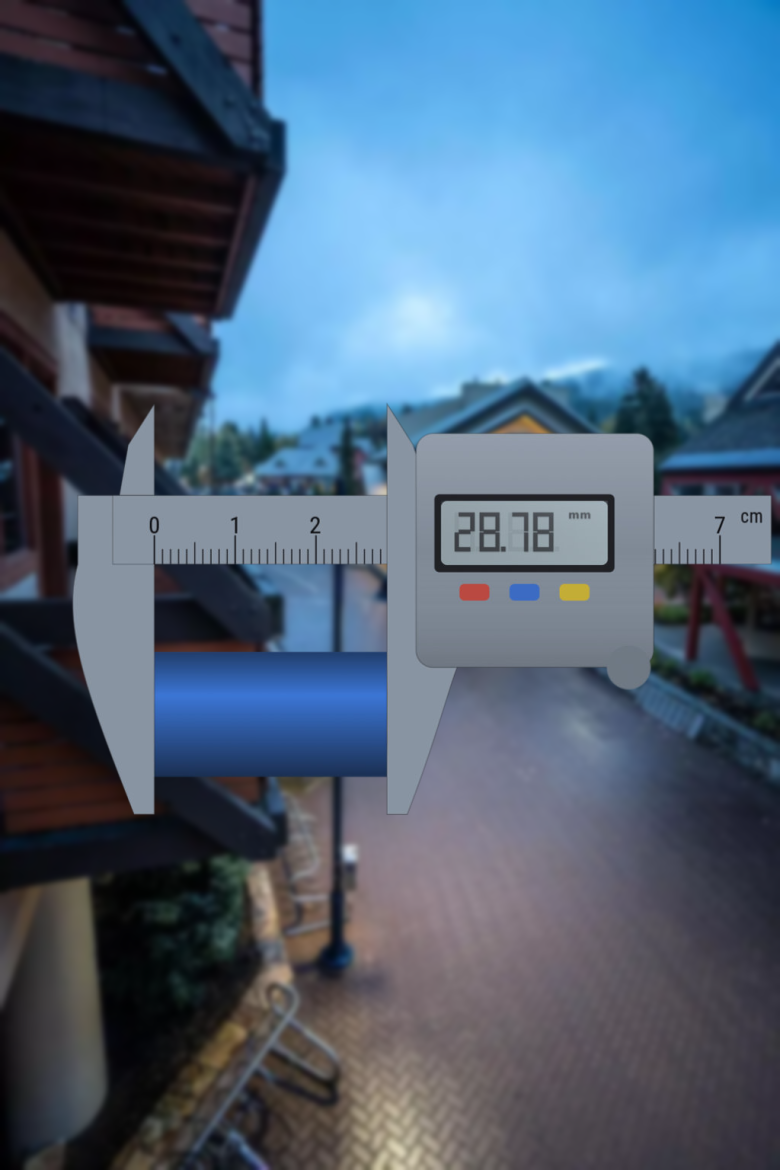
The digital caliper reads 28.78 mm
